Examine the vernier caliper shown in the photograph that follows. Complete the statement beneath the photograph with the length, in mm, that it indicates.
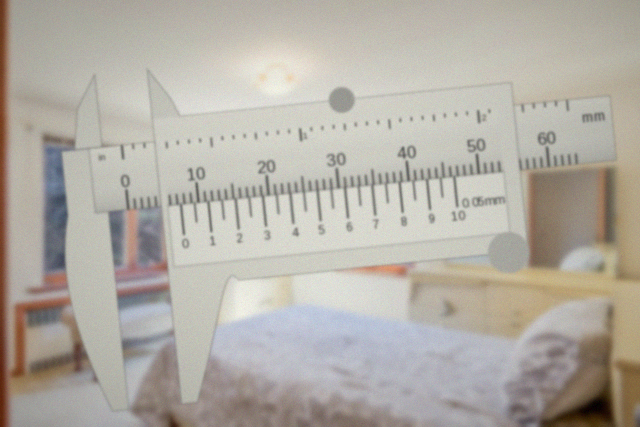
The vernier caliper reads 7.5 mm
